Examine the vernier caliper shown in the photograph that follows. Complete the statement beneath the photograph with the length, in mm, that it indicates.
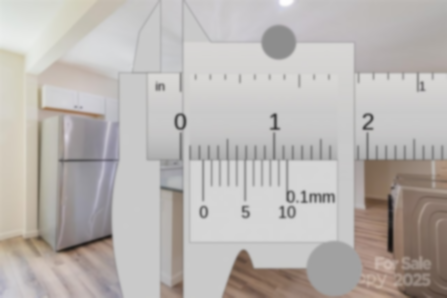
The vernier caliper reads 2.4 mm
